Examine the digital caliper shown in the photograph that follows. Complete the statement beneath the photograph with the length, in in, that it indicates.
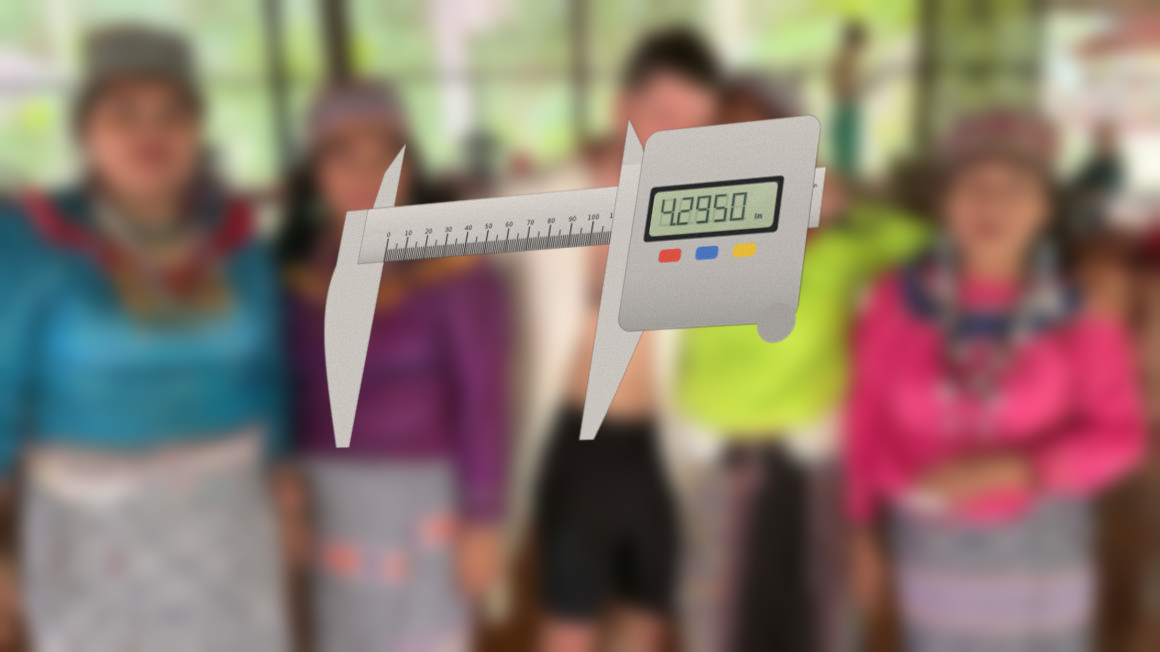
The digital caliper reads 4.2950 in
